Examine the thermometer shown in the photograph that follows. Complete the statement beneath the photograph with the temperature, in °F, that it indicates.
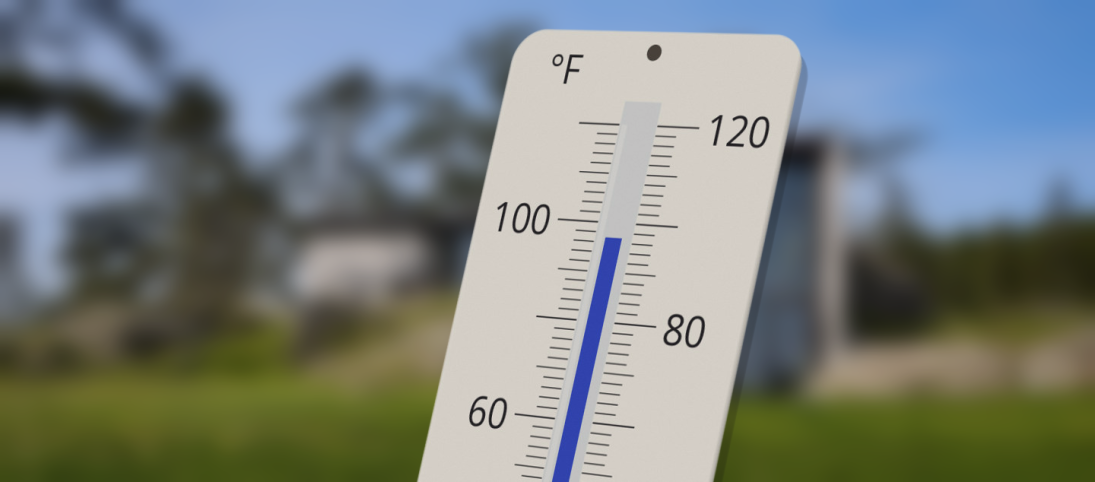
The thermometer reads 97 °F
